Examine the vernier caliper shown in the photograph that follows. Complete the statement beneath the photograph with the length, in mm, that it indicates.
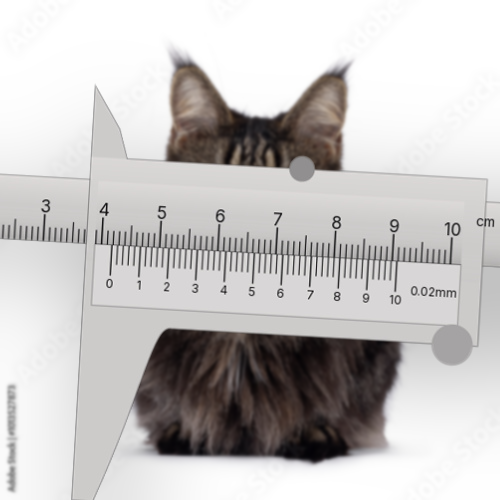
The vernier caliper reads 41.8 mm
